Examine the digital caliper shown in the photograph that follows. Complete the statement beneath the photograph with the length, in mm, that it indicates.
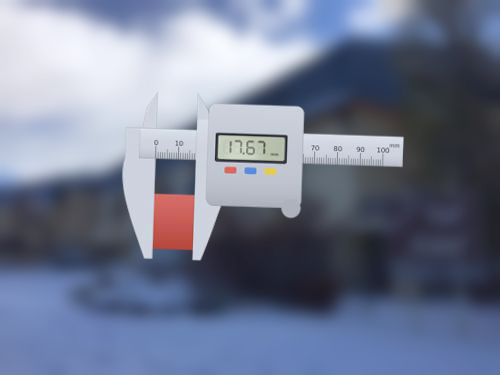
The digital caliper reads 17.67 mm
